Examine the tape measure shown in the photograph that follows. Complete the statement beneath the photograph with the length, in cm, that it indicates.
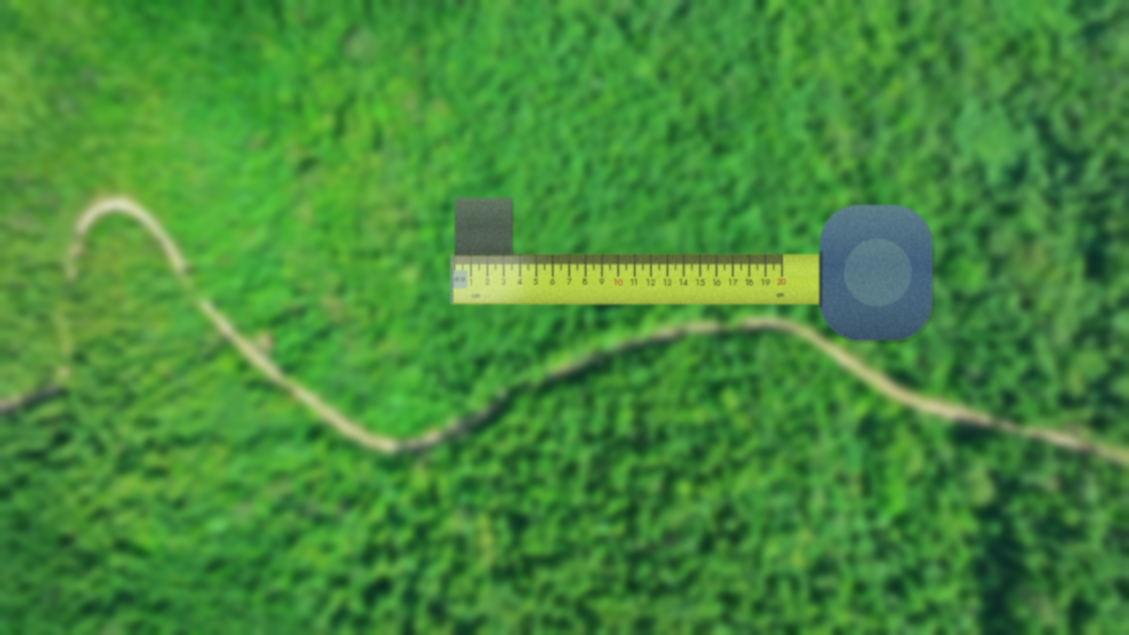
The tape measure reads 3.5 cm
